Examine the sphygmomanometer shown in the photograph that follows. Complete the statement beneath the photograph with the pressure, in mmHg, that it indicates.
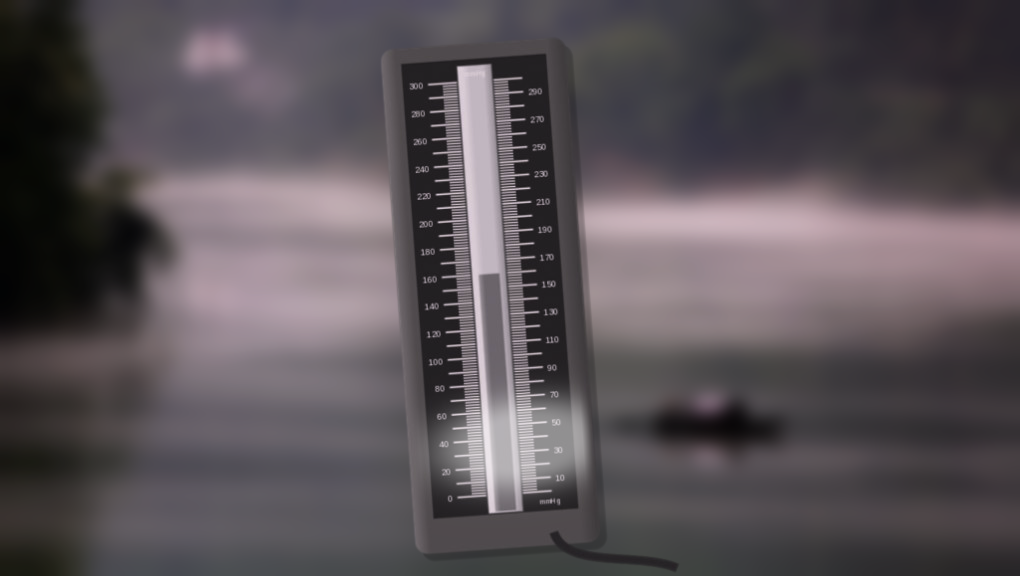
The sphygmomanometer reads 160 mmHg
